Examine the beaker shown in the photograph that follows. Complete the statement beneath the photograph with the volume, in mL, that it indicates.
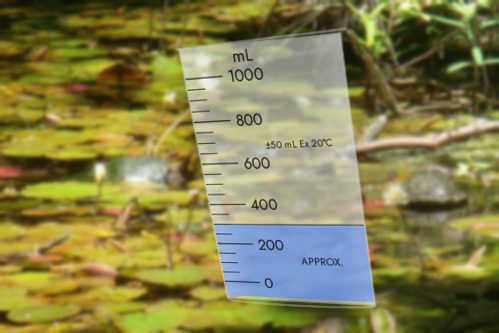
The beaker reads 300 mL
